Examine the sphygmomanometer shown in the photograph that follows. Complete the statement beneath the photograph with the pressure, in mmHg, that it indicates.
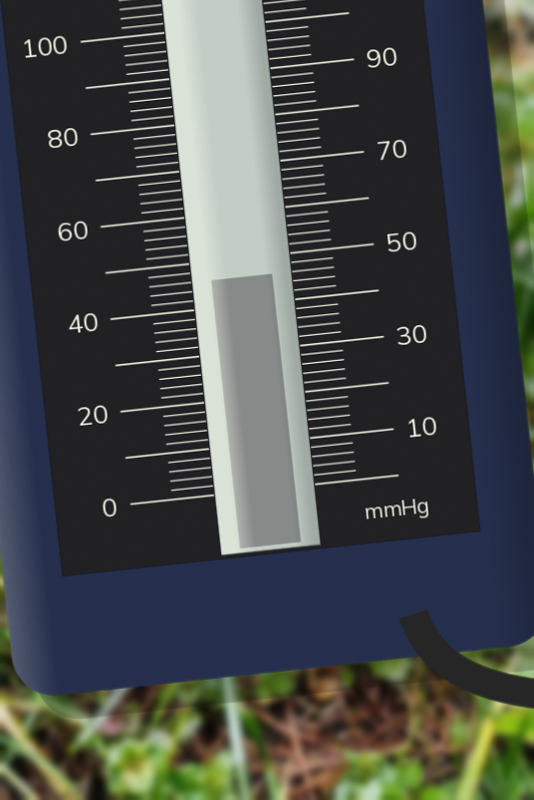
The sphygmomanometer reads 46 mmHg
